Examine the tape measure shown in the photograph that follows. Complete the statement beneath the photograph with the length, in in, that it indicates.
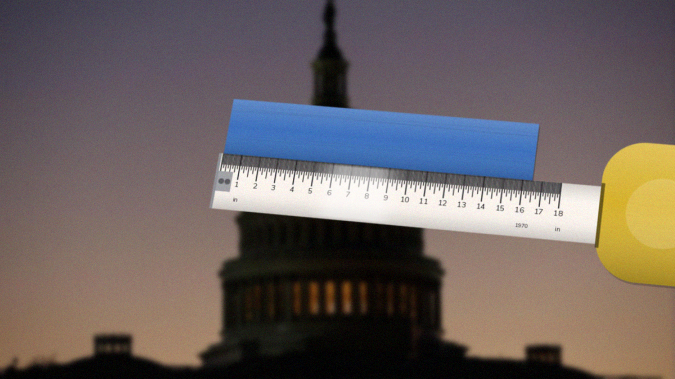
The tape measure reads 16.5 in
